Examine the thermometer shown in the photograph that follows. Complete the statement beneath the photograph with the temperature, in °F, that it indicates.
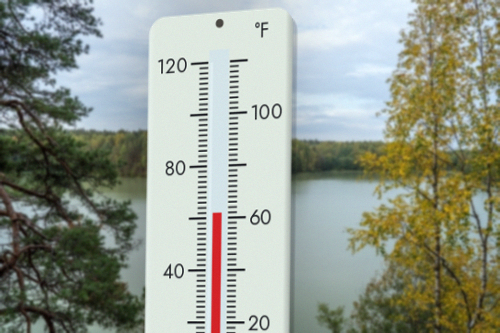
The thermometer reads 62 °F
